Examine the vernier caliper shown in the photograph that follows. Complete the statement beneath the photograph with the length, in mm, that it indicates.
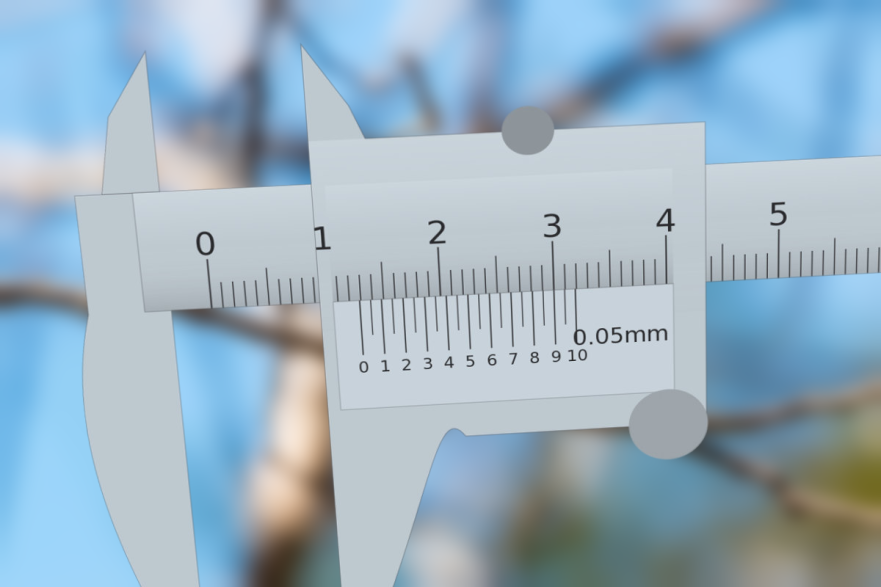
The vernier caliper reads 12.9 mm
